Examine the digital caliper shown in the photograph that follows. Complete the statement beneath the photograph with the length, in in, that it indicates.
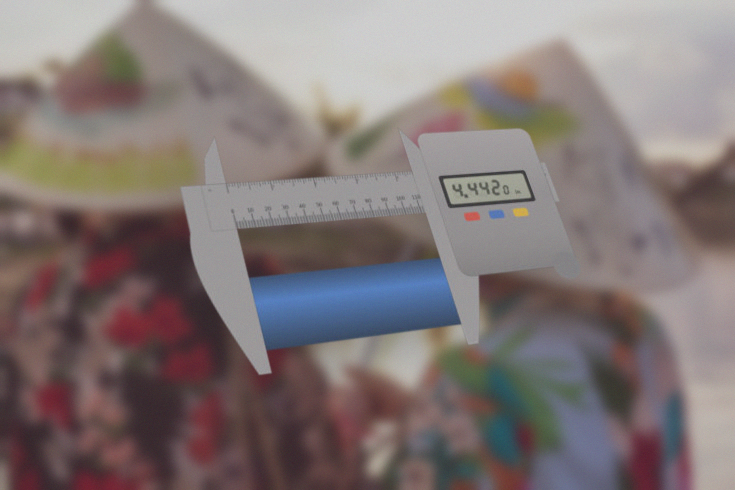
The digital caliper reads 4.4420 in
